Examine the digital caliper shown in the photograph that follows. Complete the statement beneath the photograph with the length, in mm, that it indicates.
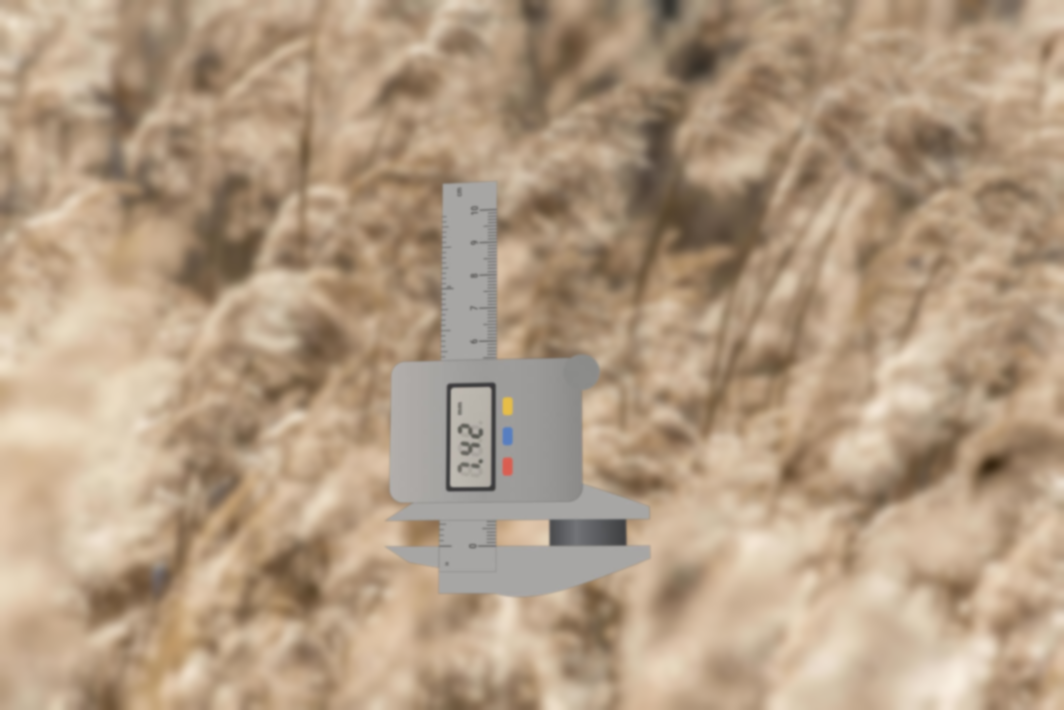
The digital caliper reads 7.42 mm
